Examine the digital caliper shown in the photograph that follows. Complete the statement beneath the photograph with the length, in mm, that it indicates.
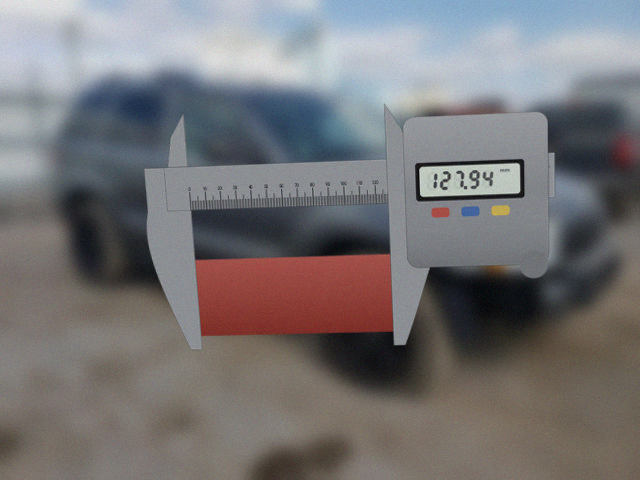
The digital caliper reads 127.94 mm
